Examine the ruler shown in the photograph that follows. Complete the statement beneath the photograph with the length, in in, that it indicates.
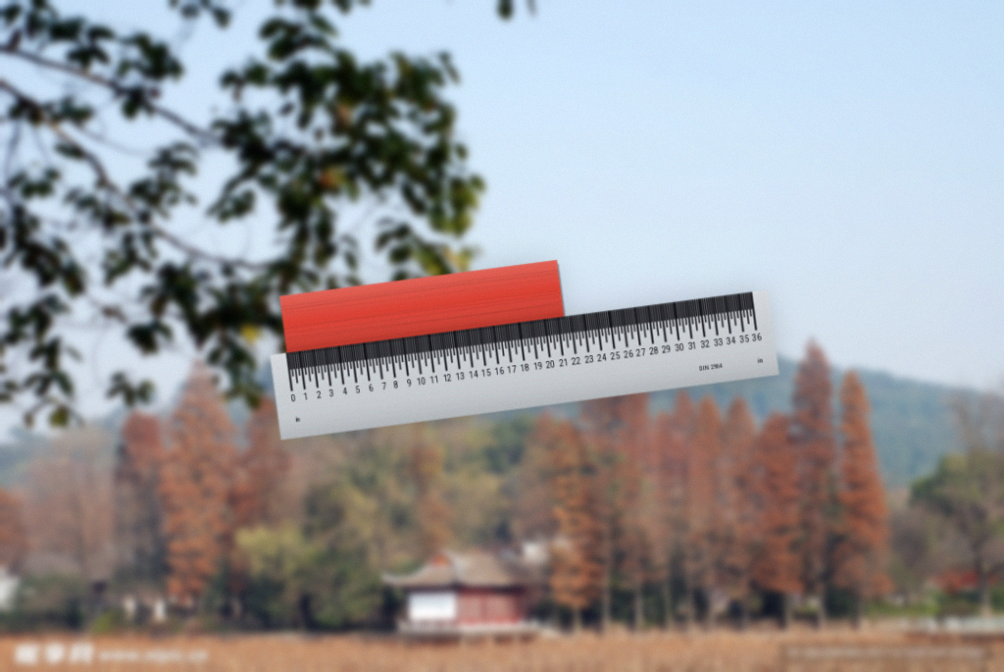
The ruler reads 21.5 in
